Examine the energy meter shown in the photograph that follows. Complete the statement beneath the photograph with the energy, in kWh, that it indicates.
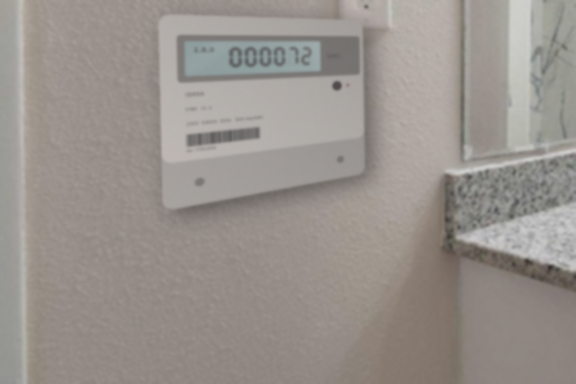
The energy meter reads 72 kWh
